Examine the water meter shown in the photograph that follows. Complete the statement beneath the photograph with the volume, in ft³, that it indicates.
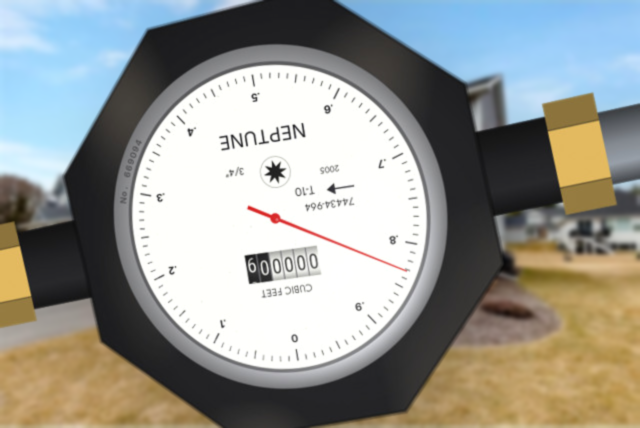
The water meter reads 8.83 ft³
